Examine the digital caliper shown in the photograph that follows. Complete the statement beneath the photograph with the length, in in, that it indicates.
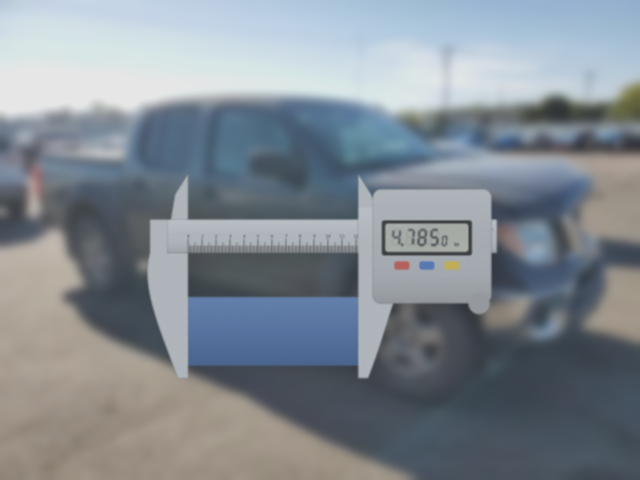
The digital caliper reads 4.7850 in
